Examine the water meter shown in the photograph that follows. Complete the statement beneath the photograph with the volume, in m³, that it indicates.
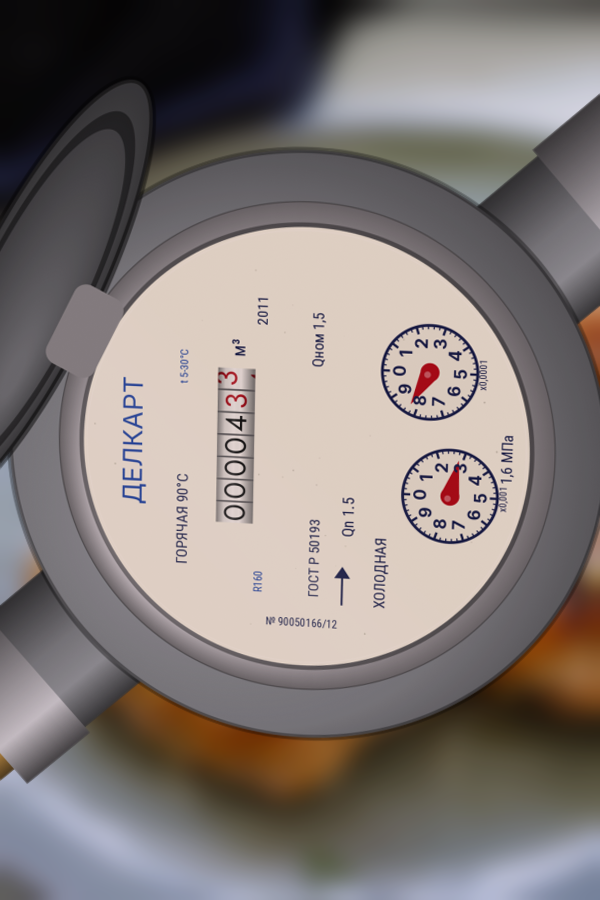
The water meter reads 4.3328 m³
